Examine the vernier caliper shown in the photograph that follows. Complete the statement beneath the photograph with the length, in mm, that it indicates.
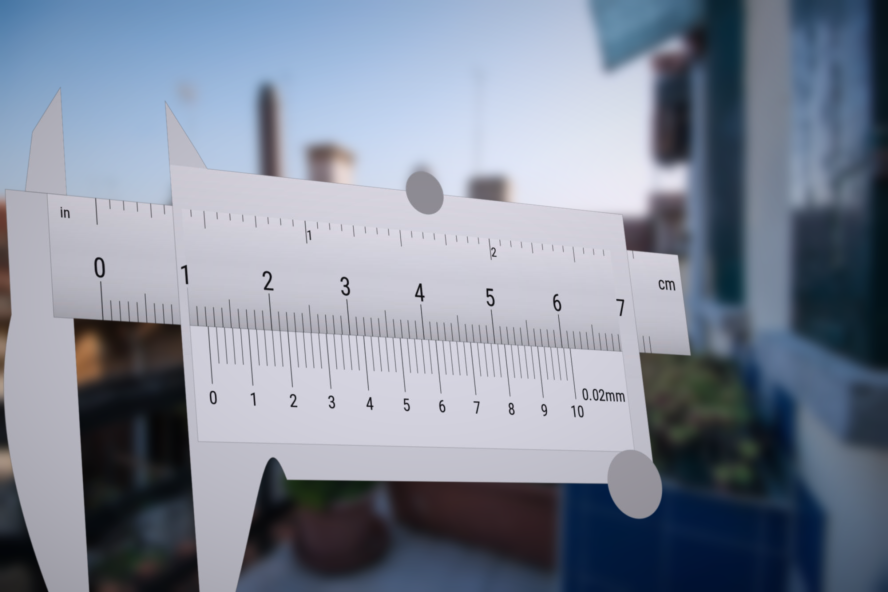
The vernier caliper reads 12.2 mm
